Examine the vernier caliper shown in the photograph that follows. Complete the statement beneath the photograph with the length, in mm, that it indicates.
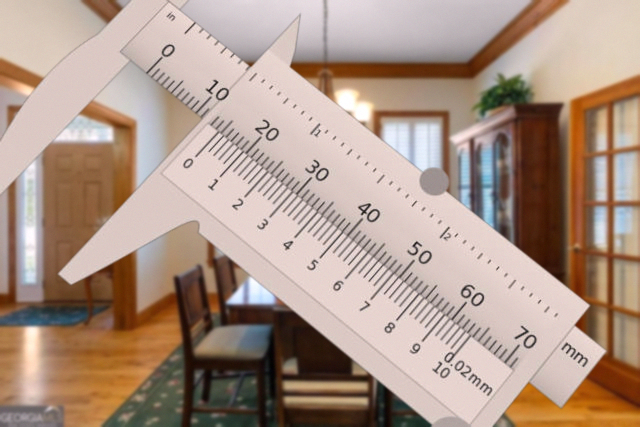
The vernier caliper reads 14.6 mm
